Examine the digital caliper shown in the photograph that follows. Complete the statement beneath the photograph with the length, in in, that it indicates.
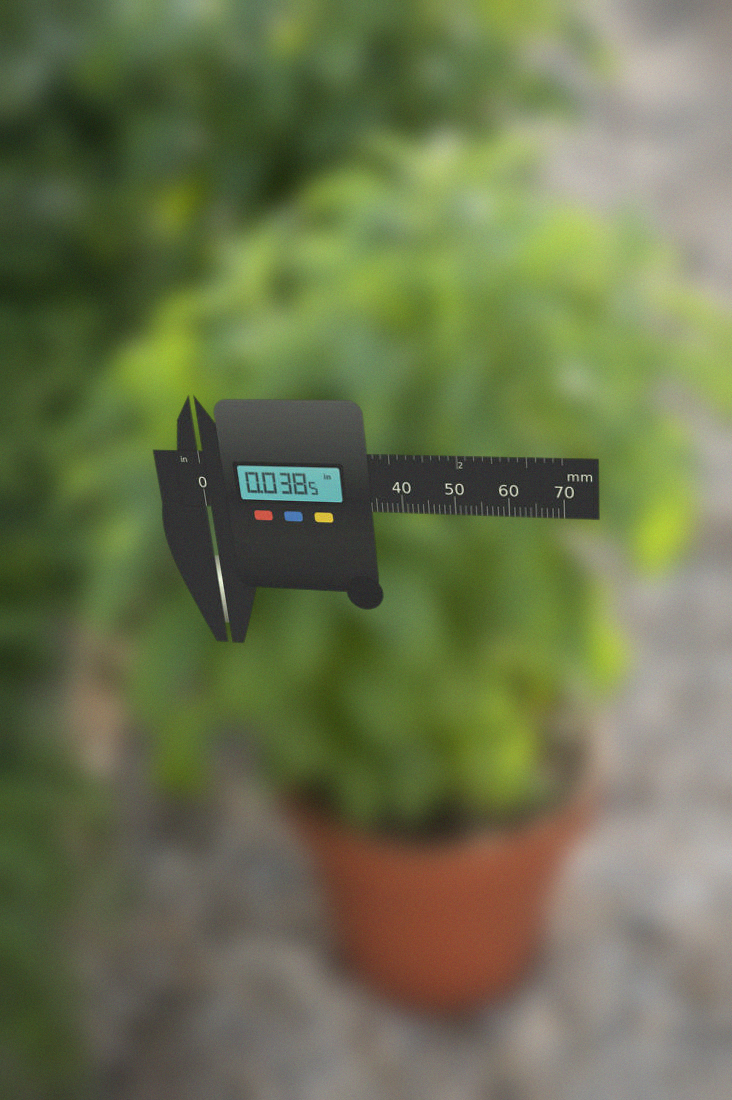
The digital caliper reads 0.0385 in
